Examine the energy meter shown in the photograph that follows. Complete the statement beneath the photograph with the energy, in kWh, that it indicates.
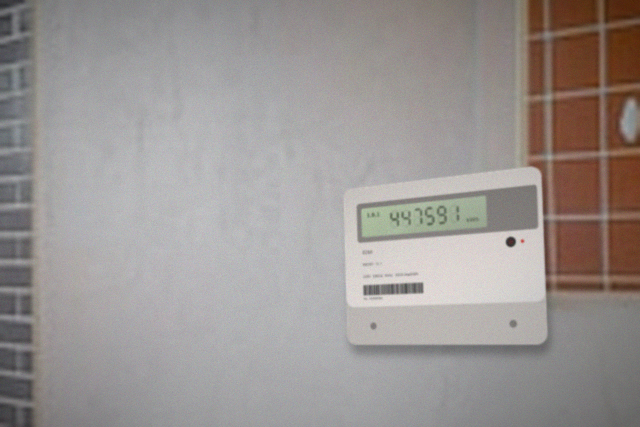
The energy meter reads 447591 kWh
